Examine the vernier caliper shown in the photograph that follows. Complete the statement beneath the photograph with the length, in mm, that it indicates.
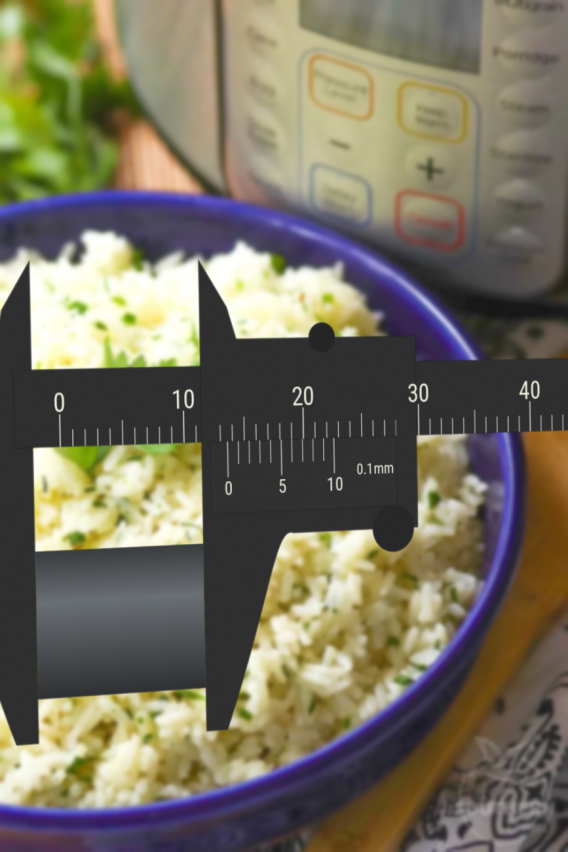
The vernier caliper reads 13.6 mm
